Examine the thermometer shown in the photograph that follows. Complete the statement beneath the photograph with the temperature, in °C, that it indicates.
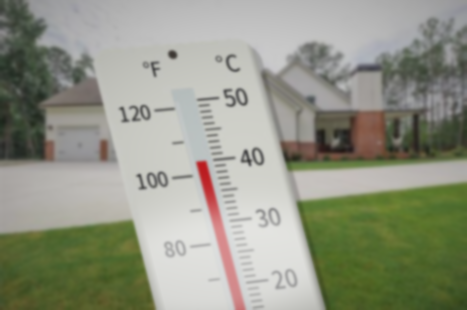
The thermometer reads 40 °C
